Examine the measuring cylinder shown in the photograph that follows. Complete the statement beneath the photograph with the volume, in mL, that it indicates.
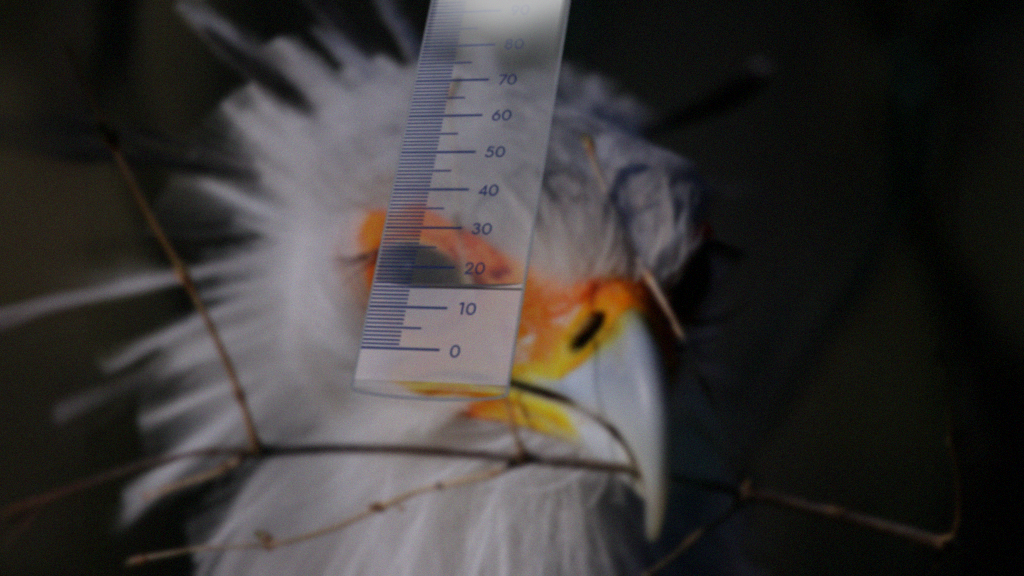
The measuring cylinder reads 15 mL
